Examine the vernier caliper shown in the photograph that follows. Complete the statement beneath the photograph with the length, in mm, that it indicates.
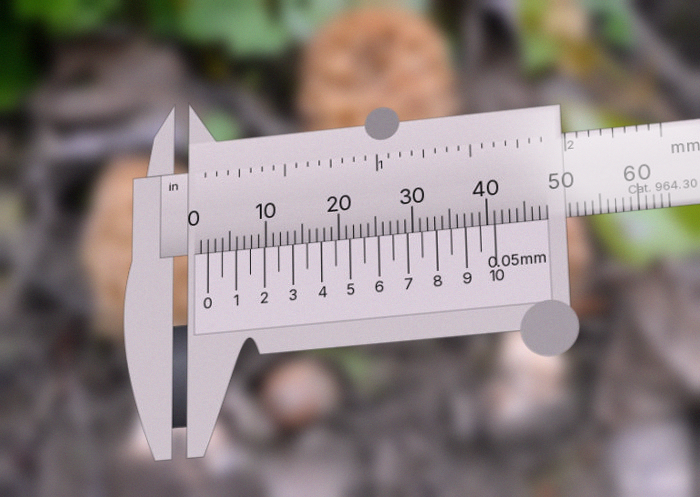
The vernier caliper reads 2.0 mm
